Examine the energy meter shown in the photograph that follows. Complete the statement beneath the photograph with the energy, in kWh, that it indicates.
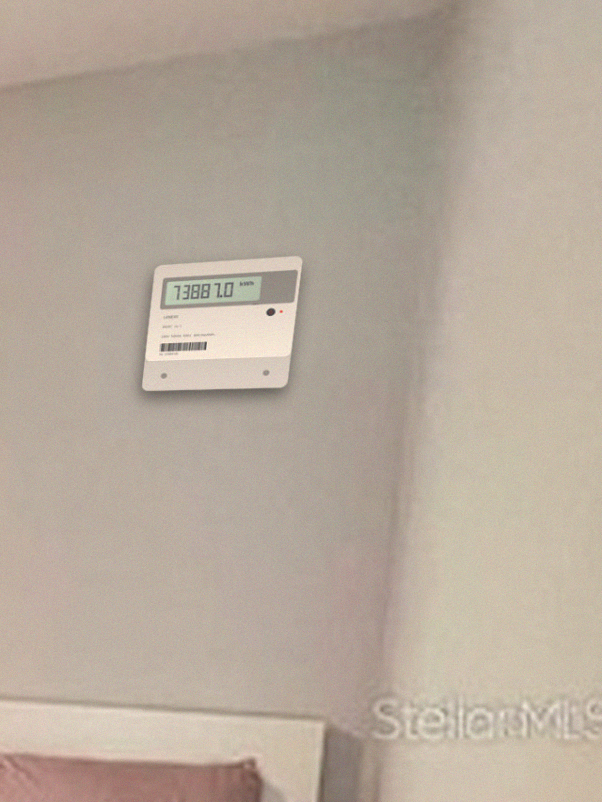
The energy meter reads 73887.0 kWh
